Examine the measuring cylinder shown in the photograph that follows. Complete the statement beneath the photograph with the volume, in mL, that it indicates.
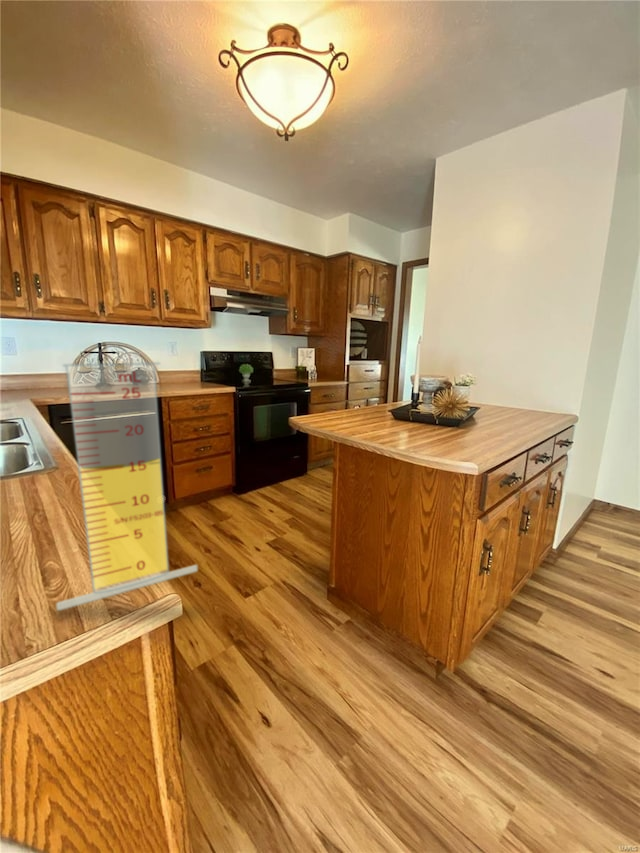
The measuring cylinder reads 15 mL
